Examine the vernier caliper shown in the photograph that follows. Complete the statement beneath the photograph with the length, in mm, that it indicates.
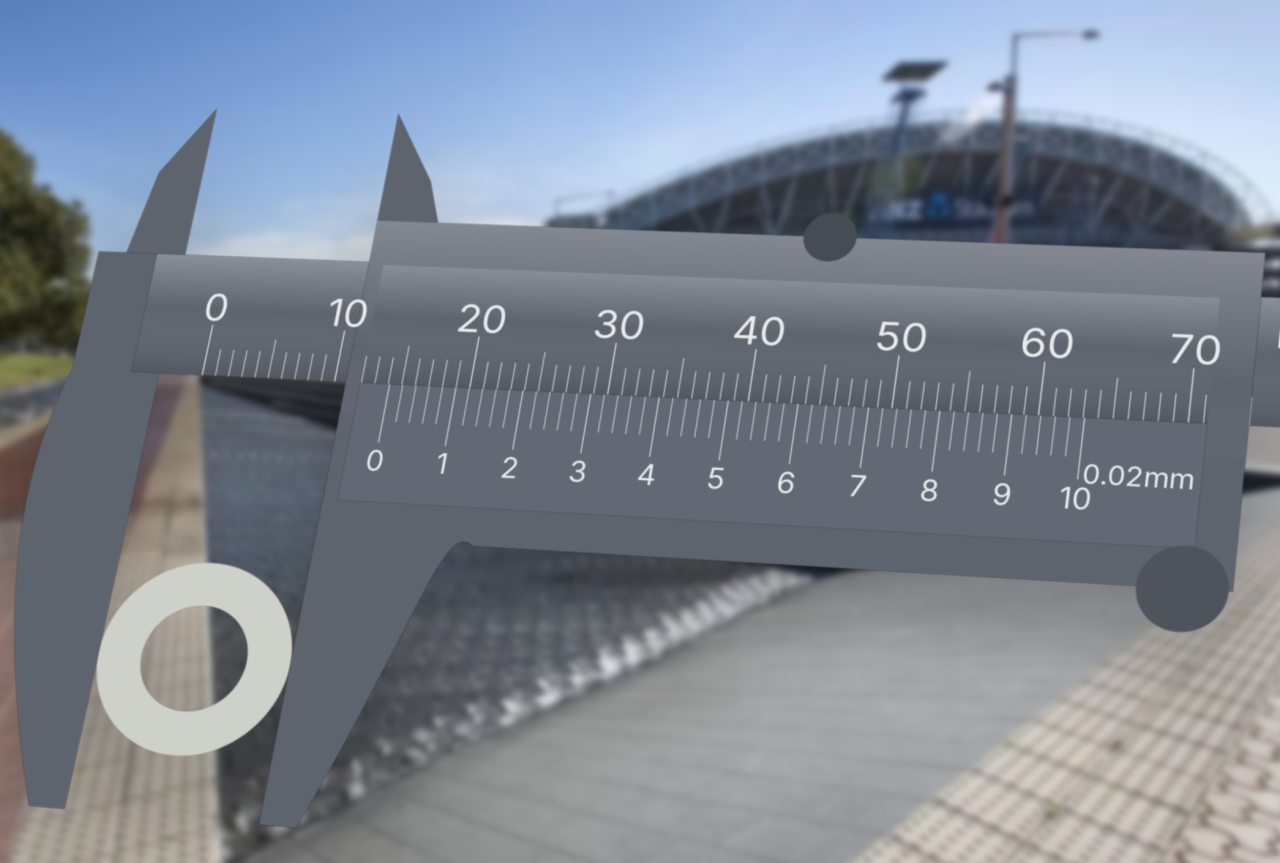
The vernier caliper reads 14.1 mm
